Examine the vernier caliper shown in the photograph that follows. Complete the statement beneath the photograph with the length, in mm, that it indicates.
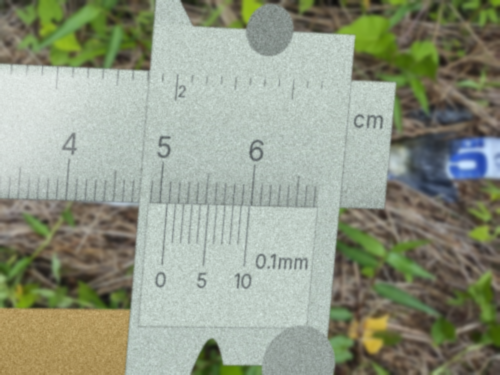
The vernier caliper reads 50.8 mm
